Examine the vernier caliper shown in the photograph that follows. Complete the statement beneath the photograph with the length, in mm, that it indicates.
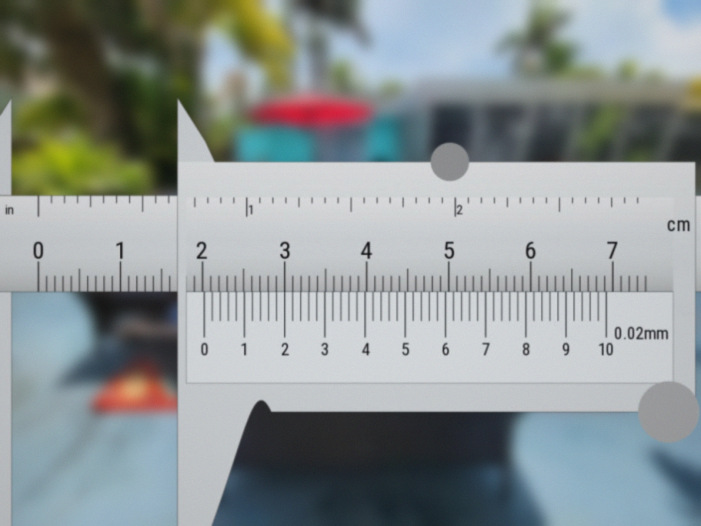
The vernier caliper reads 20.2 mm
